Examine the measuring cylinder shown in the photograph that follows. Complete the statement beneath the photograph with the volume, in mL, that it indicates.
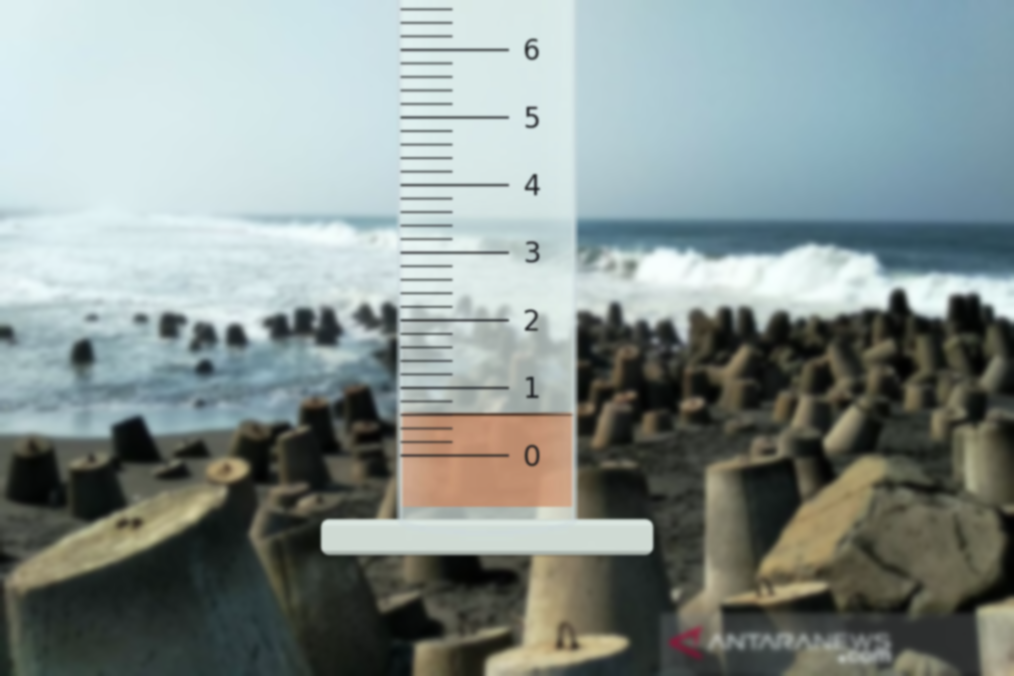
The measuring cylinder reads 0.6 mL
